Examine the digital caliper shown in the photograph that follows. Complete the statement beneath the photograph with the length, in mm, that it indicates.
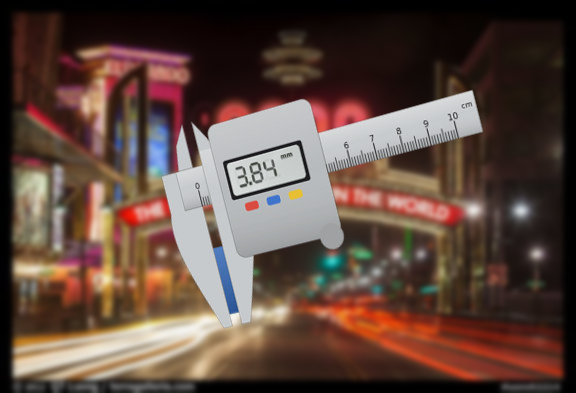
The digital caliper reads 3.84 mm
